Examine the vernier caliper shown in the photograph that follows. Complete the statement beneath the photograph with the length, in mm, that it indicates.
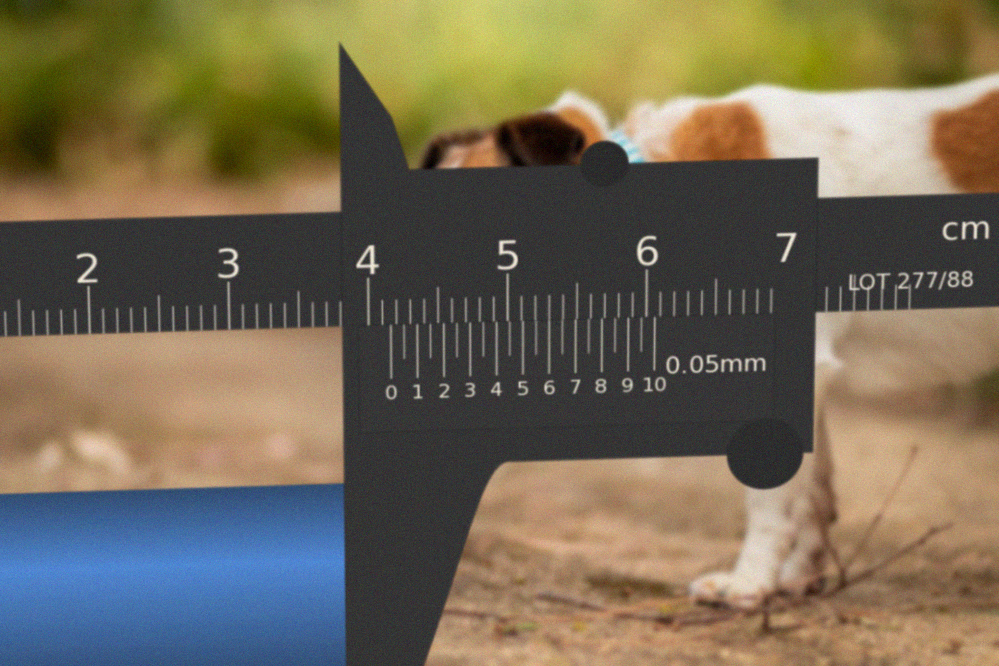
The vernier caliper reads 41.6 mm
